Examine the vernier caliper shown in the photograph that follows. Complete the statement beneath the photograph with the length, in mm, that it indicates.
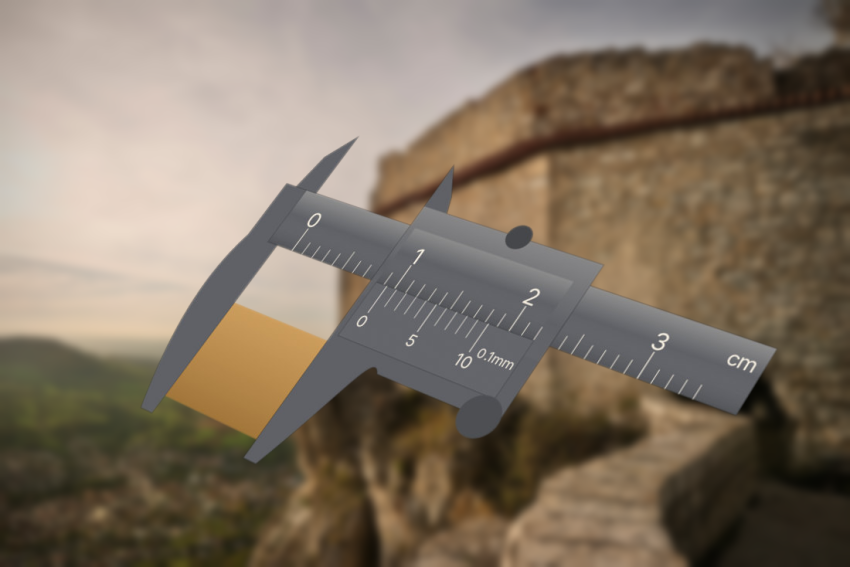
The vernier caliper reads 9.3 mm
